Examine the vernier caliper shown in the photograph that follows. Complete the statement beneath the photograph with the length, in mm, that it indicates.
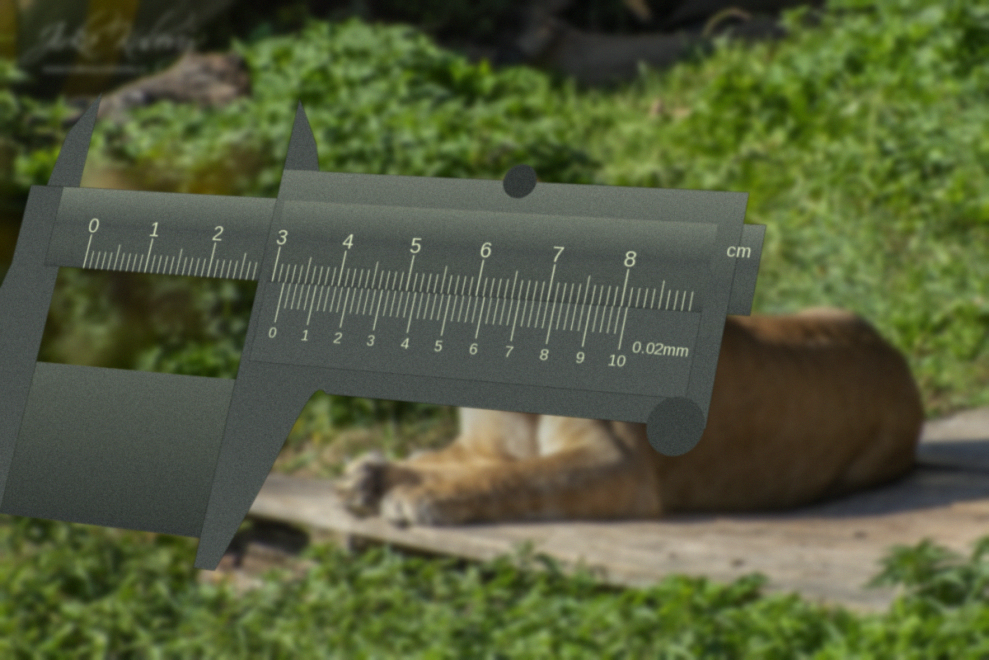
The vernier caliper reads 31.8 mm
